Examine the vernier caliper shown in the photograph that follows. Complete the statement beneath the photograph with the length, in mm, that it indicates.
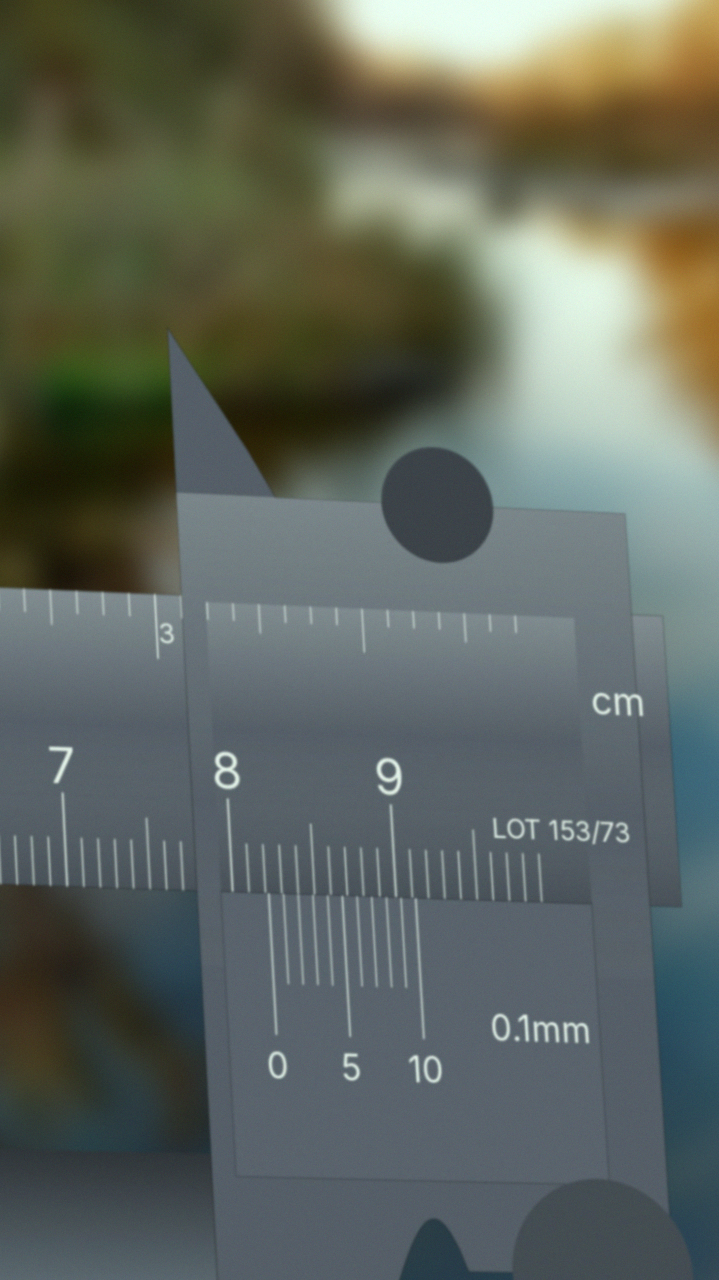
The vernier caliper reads 82.2 mm
